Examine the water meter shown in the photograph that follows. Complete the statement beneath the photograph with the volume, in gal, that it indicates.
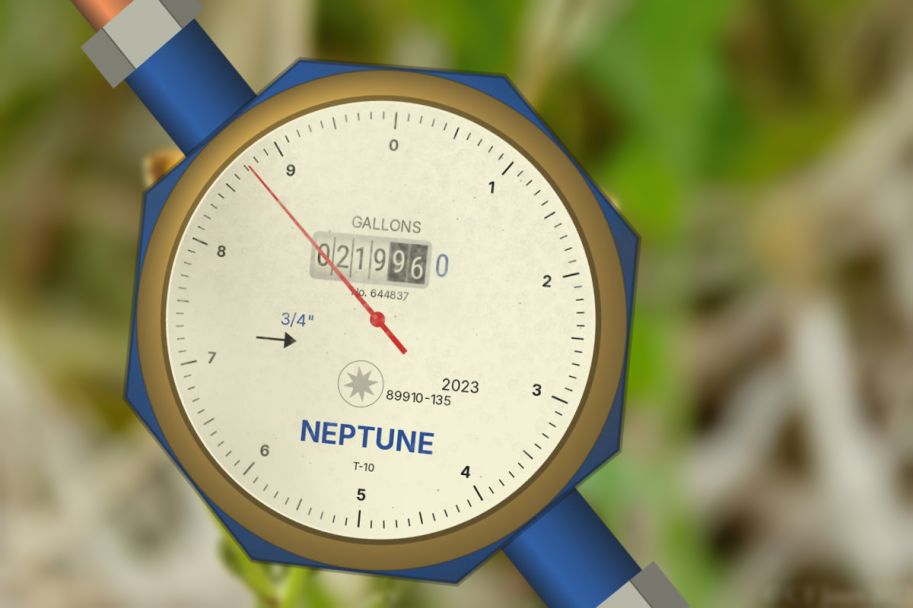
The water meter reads 219958.7 gal
